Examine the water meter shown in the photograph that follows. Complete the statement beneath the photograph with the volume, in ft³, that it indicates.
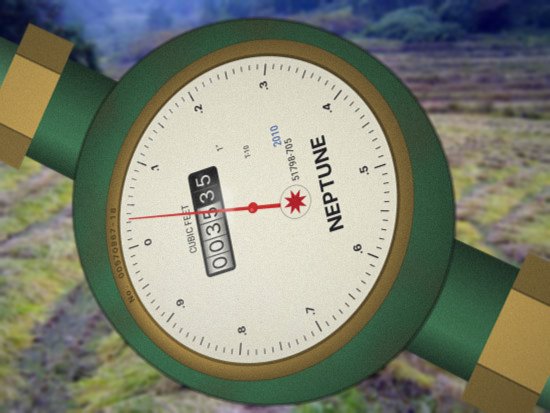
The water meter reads 3535.03 ft³
